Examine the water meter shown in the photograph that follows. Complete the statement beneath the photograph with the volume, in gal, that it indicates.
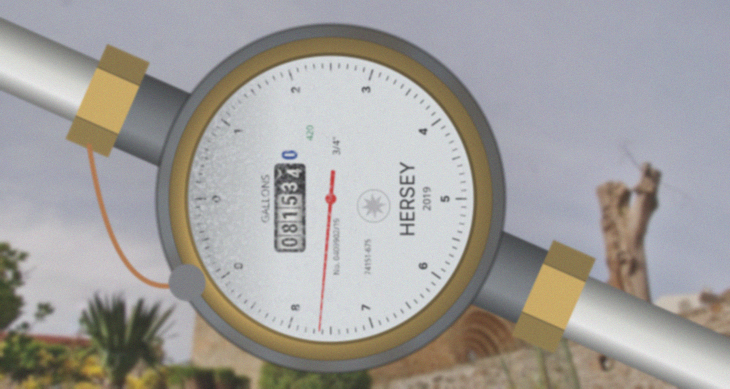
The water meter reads 815337.6 gal
